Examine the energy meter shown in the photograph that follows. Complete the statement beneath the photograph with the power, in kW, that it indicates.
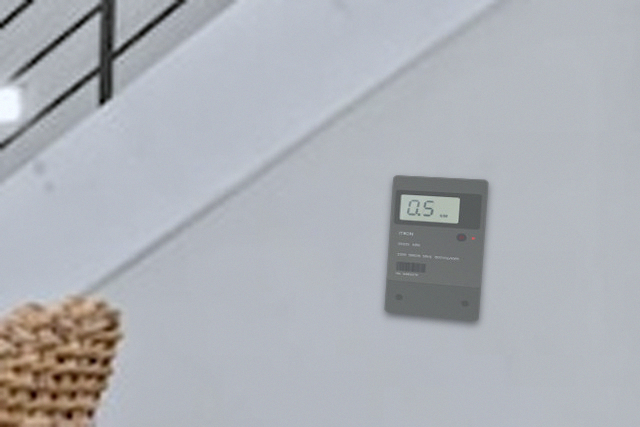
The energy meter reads 0.5 kW
